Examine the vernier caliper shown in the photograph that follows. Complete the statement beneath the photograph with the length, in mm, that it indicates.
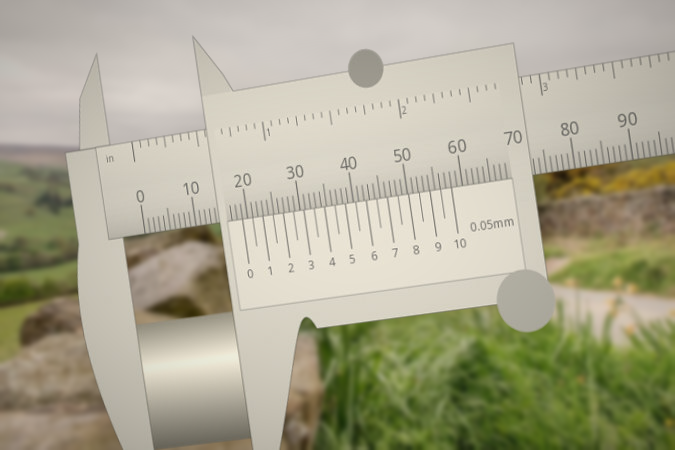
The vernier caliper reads 19.0 mm
